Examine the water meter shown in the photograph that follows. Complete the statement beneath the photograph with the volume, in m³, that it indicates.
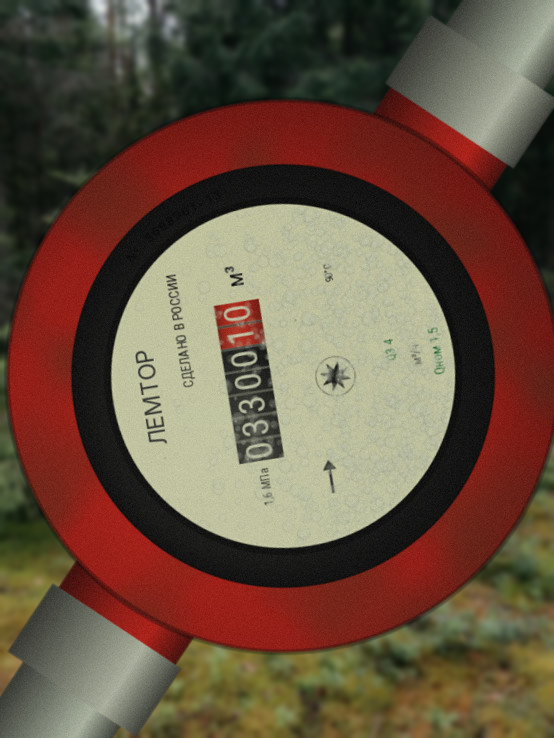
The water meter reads 3300.10 m³
